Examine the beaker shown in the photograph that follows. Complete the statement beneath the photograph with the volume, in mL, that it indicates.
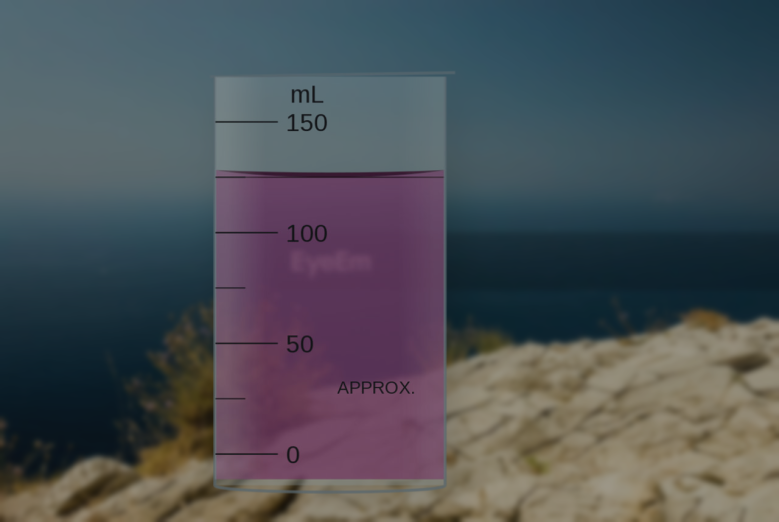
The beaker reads 125 mL
